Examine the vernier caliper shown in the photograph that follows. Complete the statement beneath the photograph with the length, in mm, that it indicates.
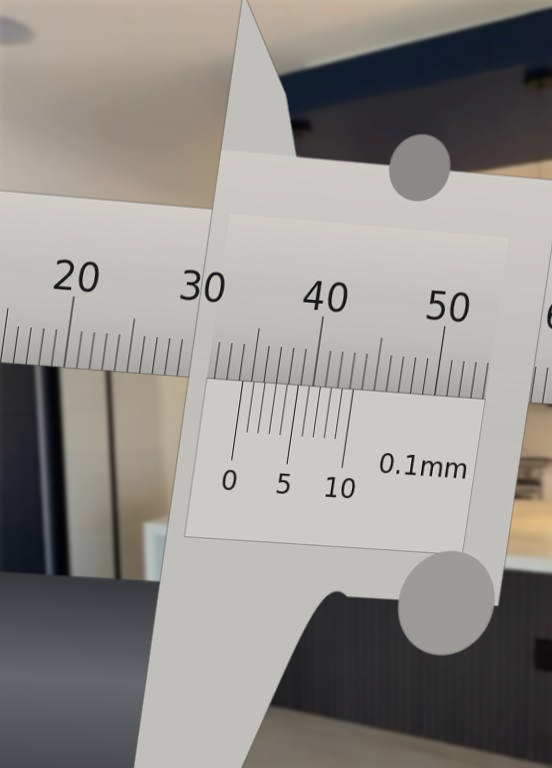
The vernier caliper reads 34.3 mm
